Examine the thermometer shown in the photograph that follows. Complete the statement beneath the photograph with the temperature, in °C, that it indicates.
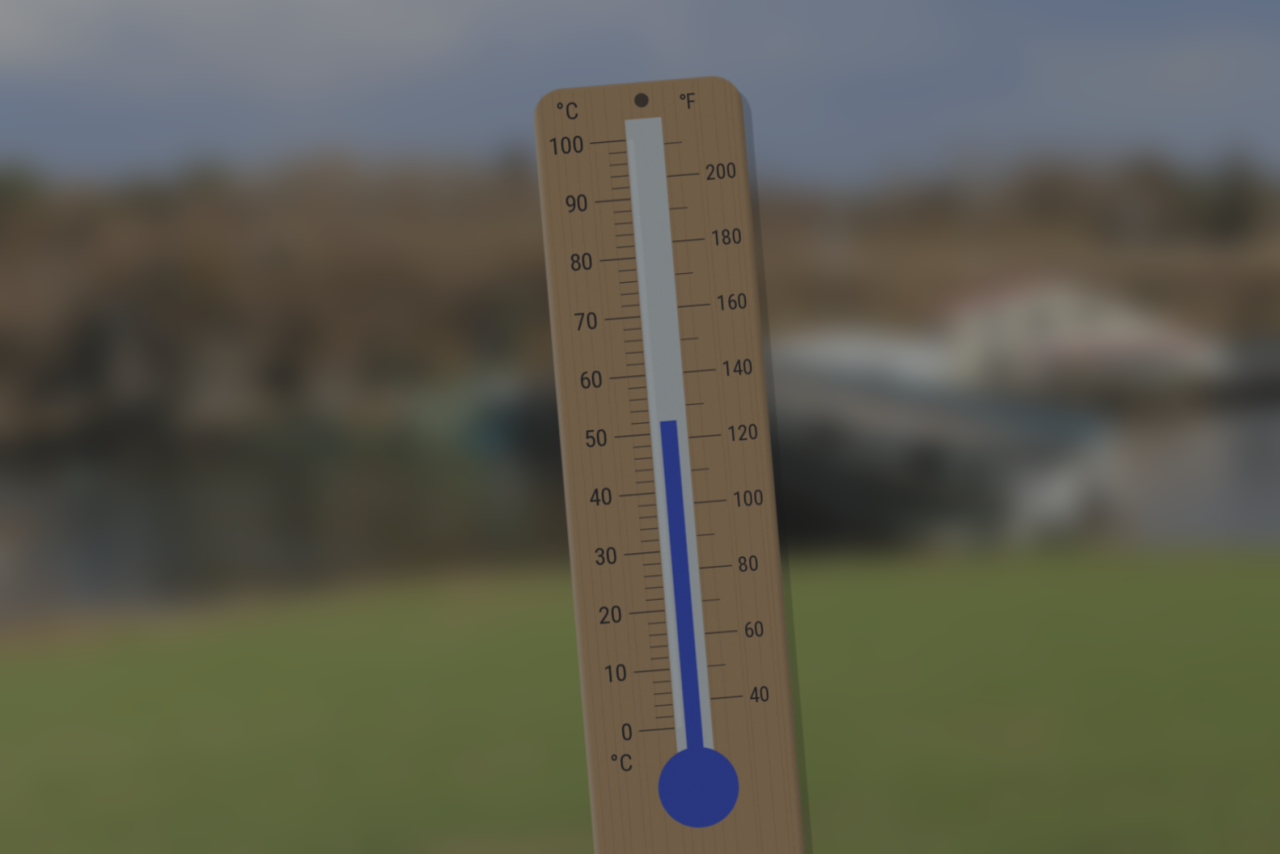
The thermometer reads 52 °C
